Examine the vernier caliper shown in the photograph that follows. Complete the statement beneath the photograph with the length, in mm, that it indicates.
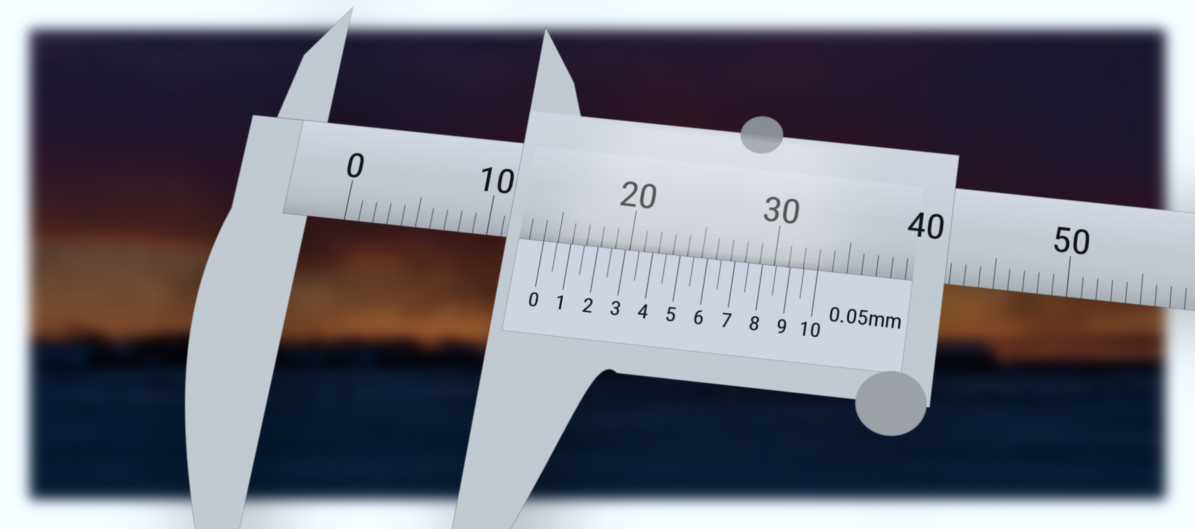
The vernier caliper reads 14.0 mm
